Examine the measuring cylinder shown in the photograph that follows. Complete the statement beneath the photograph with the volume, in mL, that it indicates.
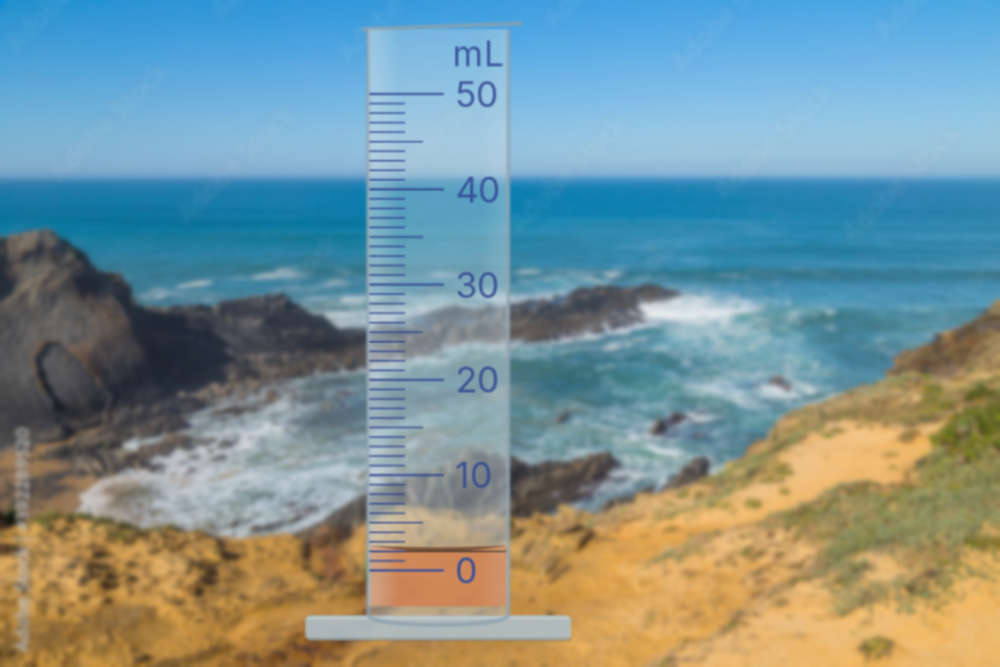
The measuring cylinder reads 2 mL
